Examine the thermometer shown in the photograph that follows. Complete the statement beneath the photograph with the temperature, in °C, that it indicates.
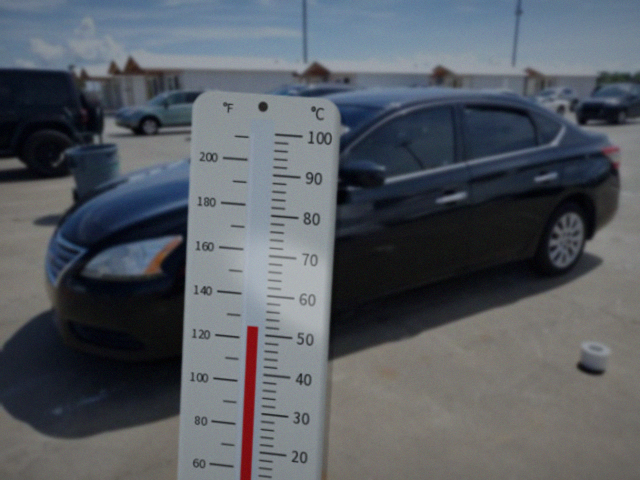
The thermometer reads 52 °C
